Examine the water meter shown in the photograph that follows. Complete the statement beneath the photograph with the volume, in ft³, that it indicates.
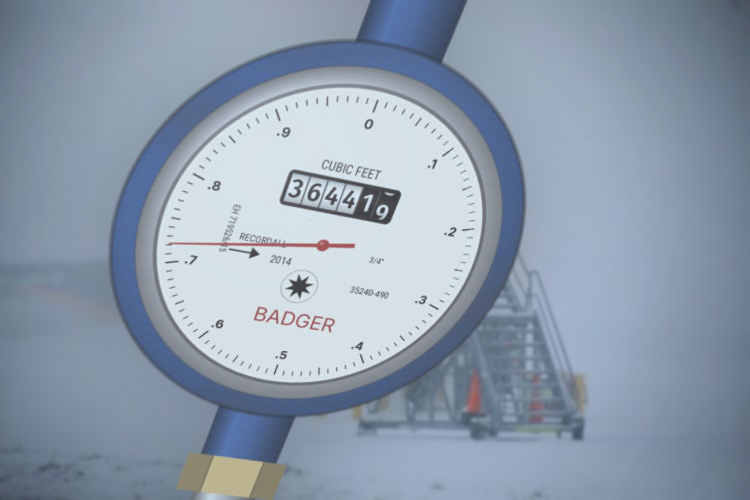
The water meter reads 364418.72 ft³
